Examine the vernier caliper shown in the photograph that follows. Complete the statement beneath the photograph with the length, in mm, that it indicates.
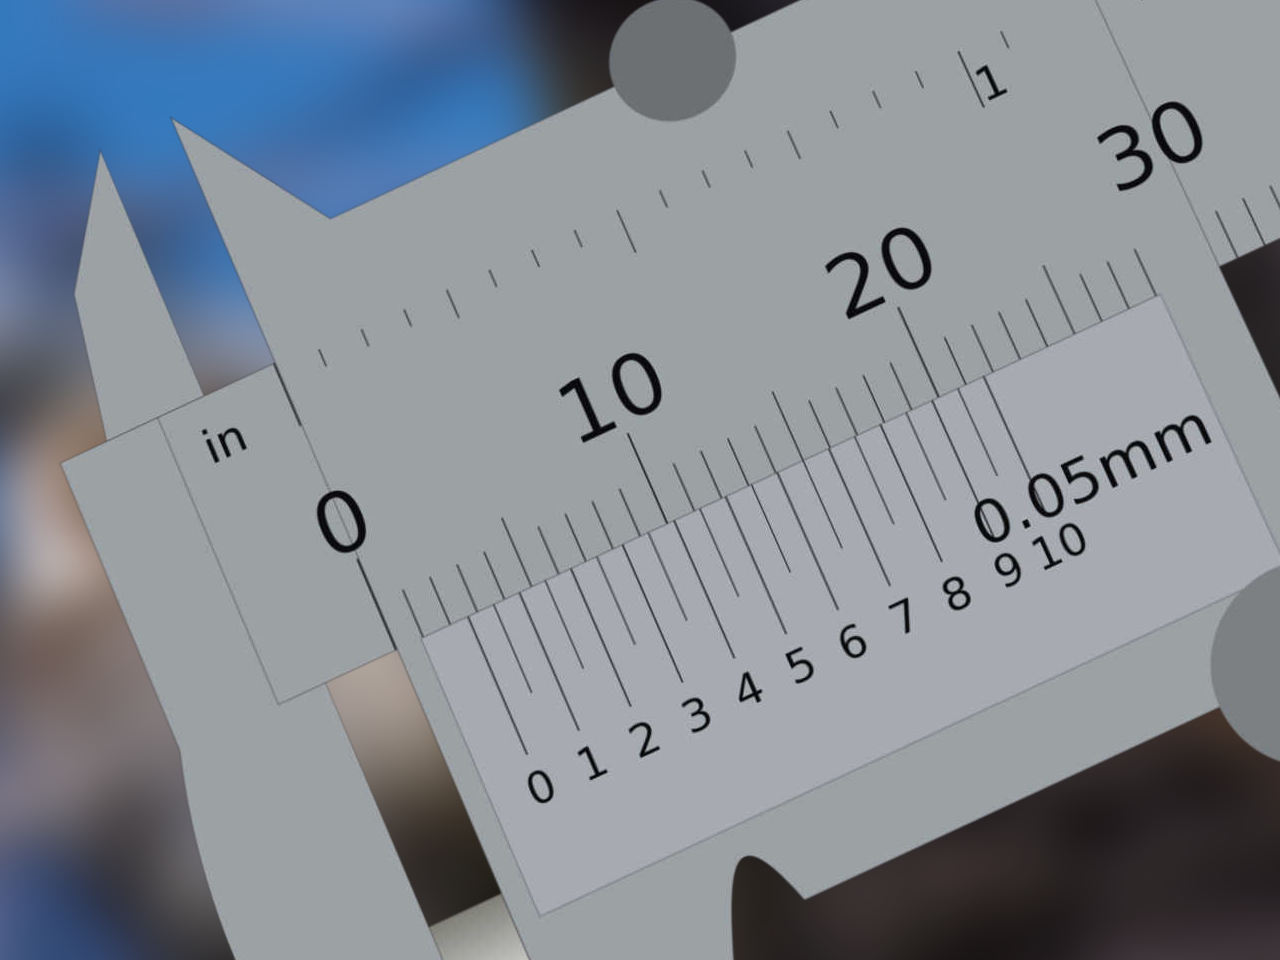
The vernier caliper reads 2.65 mm
